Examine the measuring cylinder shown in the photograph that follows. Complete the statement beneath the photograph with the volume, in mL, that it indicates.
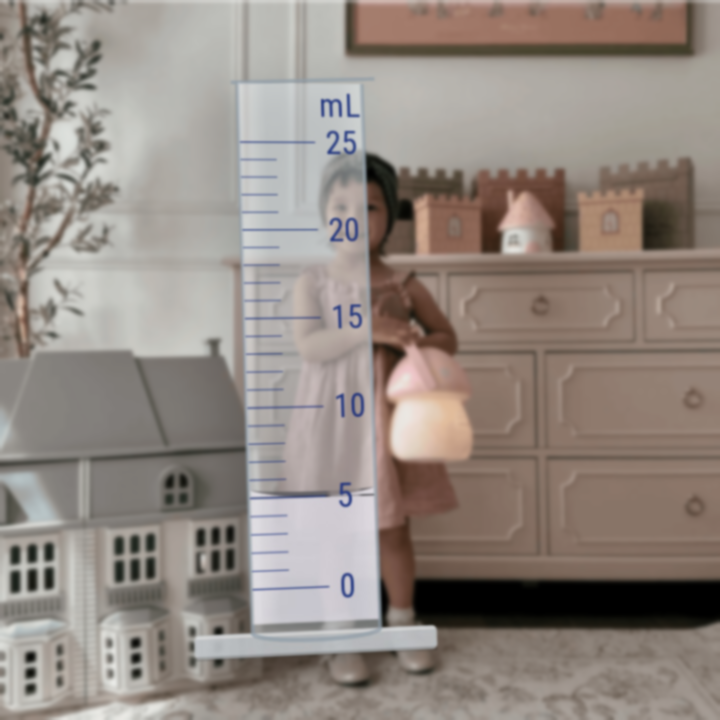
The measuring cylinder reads 5 mL
